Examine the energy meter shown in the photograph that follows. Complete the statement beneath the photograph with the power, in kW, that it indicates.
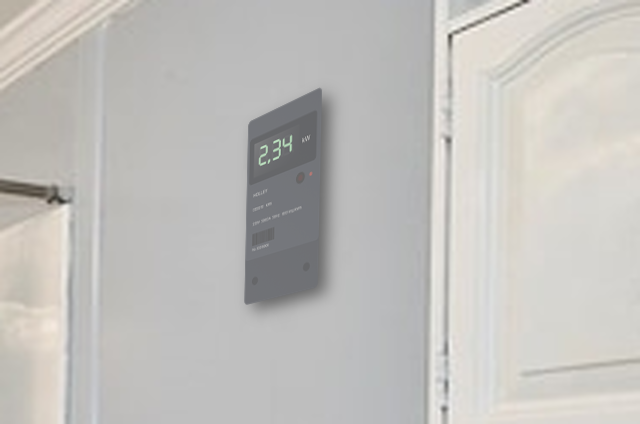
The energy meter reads 2.34 kW
